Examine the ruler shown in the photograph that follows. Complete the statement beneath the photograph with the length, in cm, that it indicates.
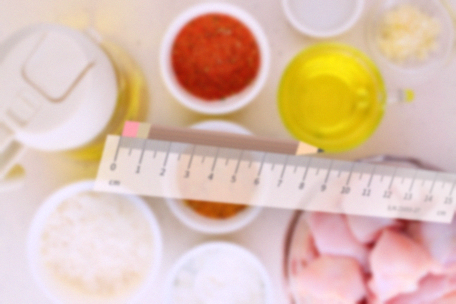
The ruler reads 8.5 cm
